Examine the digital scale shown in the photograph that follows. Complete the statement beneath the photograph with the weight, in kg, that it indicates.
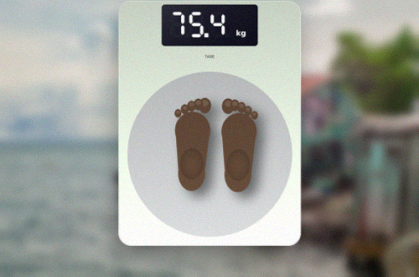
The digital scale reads 75.4 kg
